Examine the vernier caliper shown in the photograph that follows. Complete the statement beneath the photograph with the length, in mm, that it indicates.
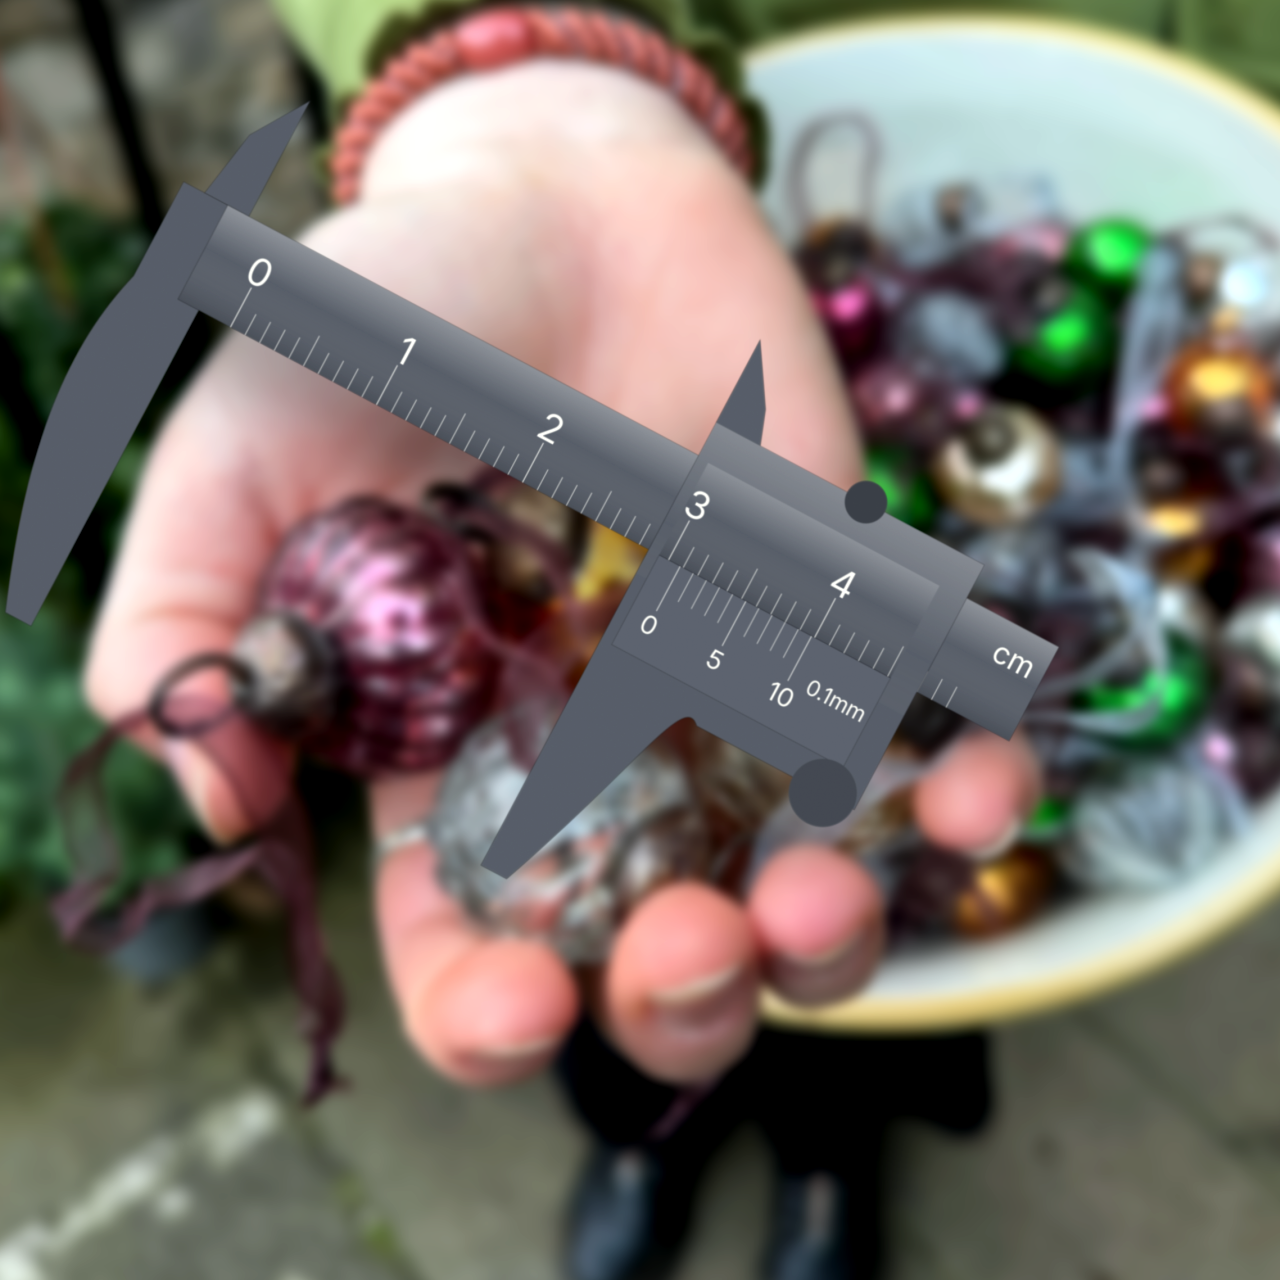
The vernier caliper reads 30.8 mm
